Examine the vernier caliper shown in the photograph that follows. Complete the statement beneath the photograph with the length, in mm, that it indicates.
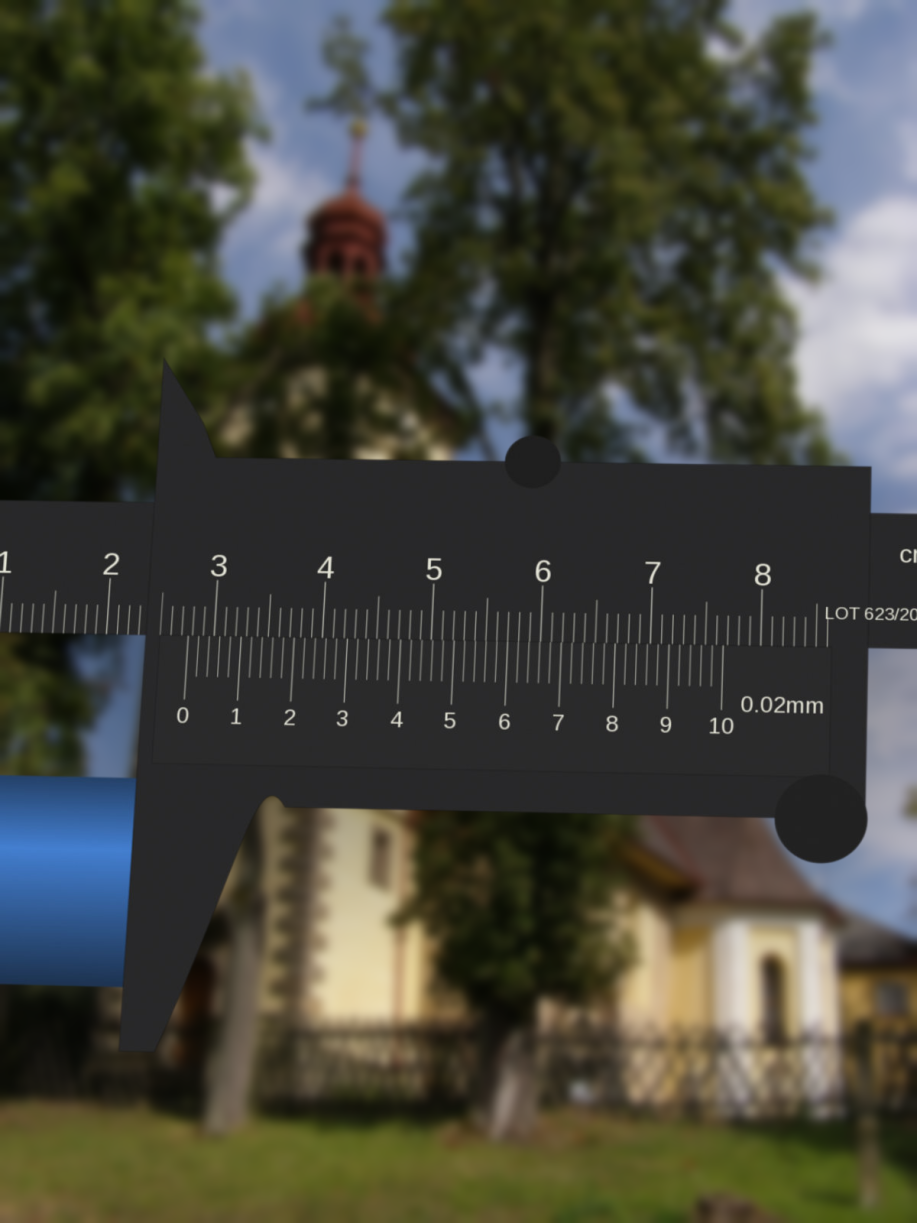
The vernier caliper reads 27.6 mm
